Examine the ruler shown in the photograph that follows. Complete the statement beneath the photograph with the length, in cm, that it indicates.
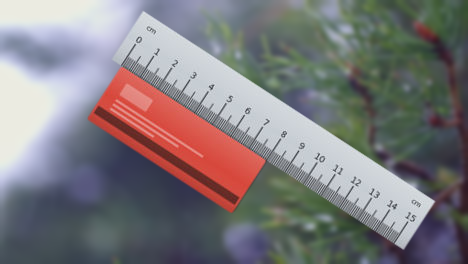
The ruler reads 8 cm
